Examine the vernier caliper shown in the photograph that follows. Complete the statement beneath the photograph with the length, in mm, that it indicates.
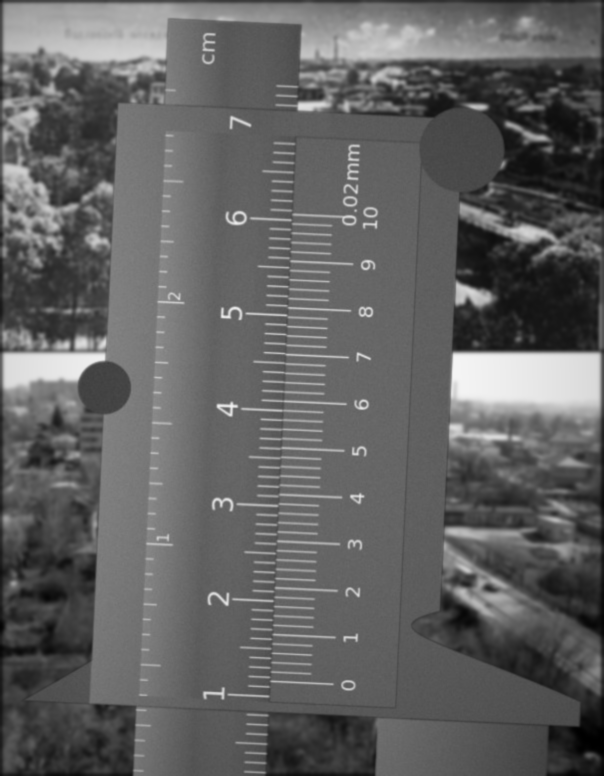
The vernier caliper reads 11.6 mm
